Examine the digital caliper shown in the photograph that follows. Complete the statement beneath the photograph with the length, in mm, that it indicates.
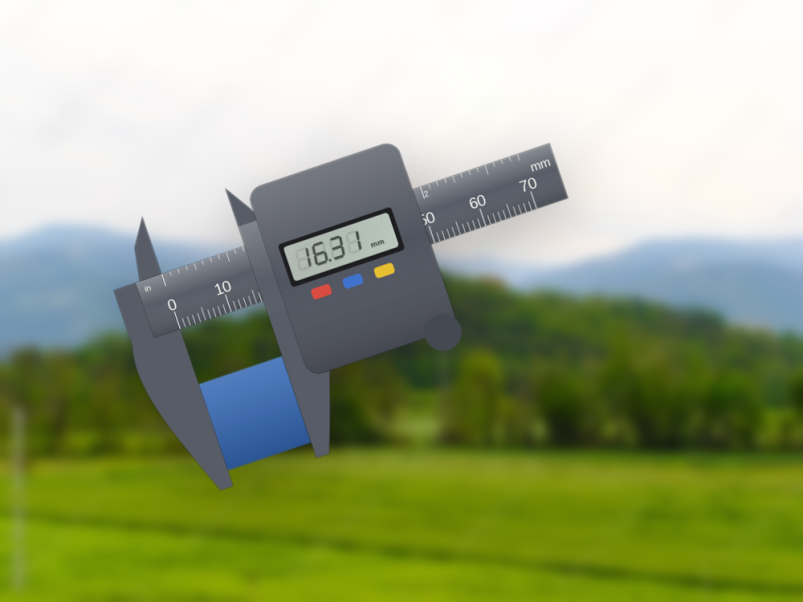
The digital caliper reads 16.31 mm
